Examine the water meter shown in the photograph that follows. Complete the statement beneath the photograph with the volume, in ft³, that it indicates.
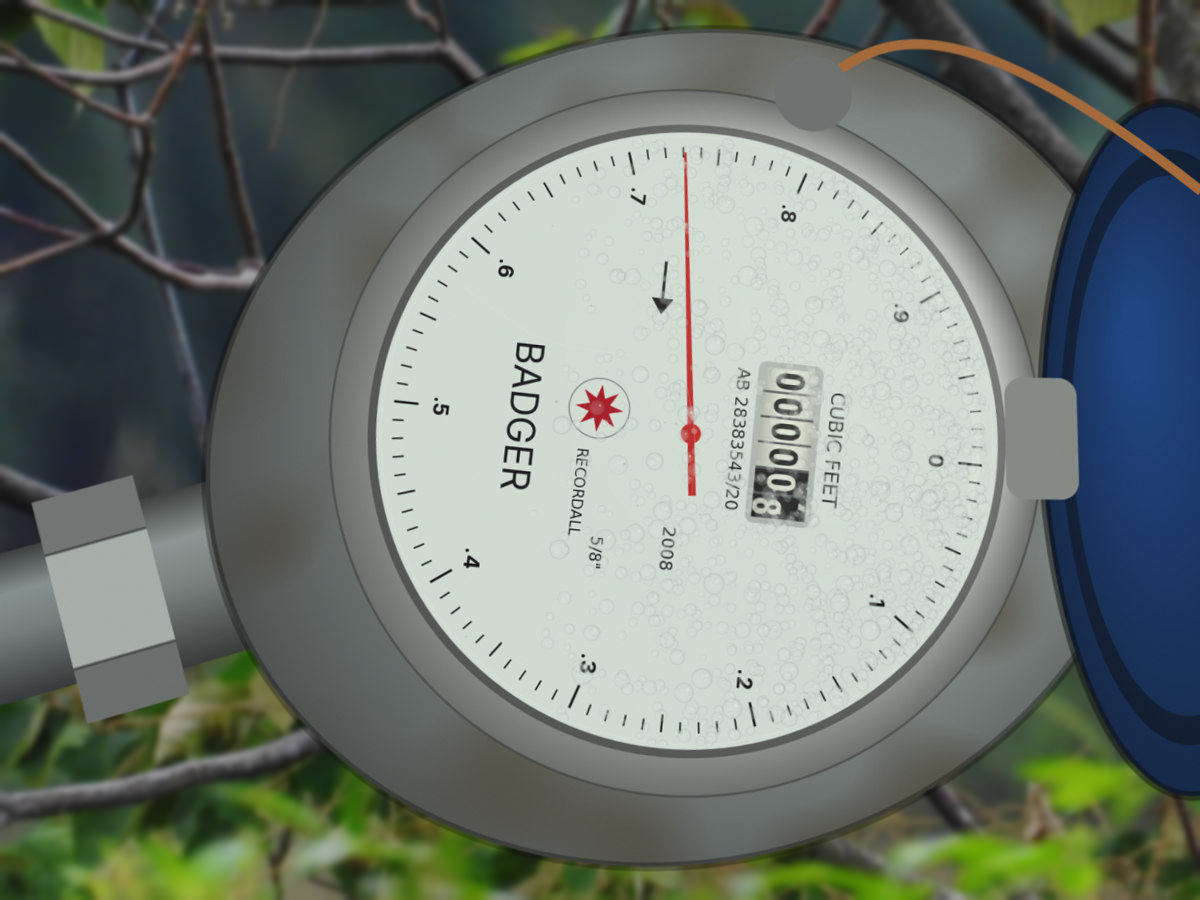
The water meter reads 7.73 ft³
